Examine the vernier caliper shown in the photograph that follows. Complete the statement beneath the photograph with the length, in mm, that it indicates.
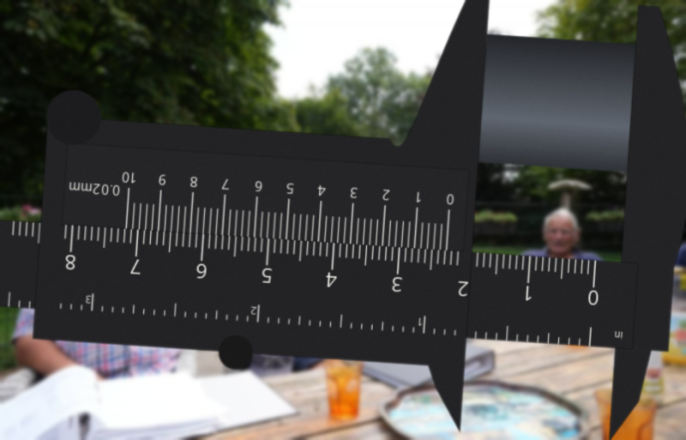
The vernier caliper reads 22.8 mm
